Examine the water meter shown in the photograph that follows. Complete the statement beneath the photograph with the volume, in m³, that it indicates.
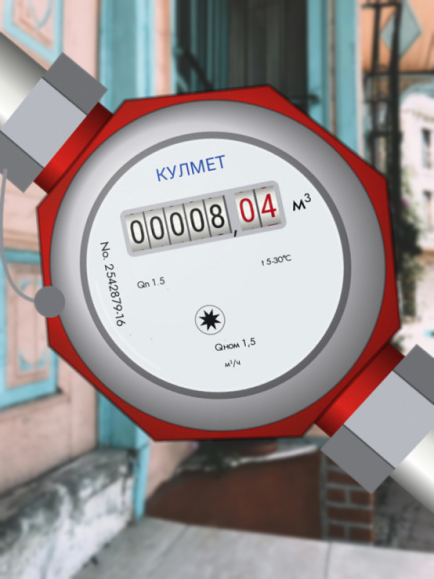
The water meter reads 8.04 m³
